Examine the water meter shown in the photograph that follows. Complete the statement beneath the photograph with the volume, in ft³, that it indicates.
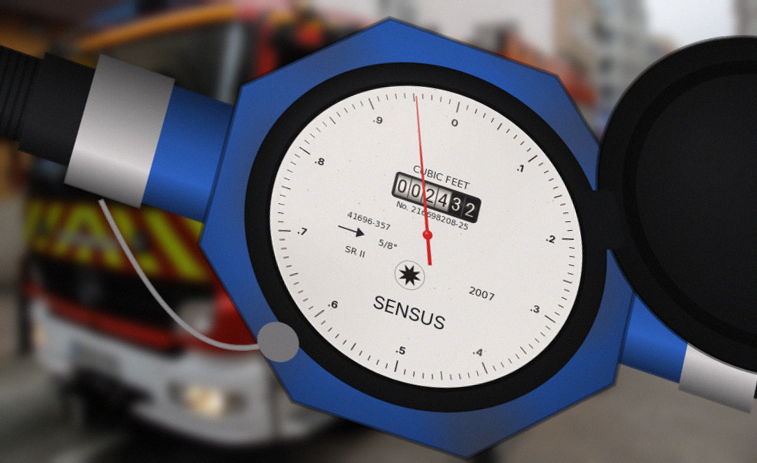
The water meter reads 2431.95 ft³
